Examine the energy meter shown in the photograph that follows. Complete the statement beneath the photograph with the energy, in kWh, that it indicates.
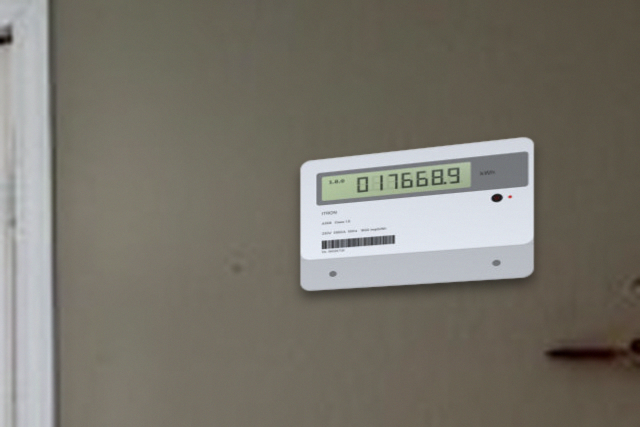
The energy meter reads 17668.9 kWh
